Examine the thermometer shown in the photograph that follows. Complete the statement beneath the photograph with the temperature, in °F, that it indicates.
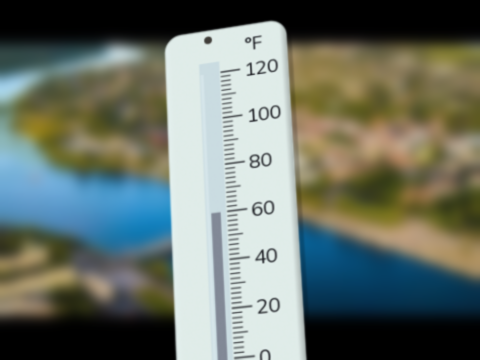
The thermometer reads 60 °F
